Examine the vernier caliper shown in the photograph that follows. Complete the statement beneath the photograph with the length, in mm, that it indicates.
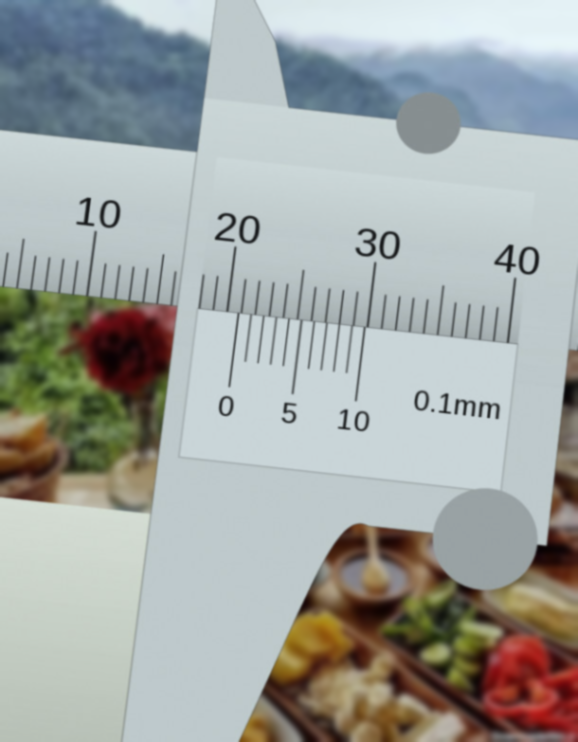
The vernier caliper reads 20.8 mm
